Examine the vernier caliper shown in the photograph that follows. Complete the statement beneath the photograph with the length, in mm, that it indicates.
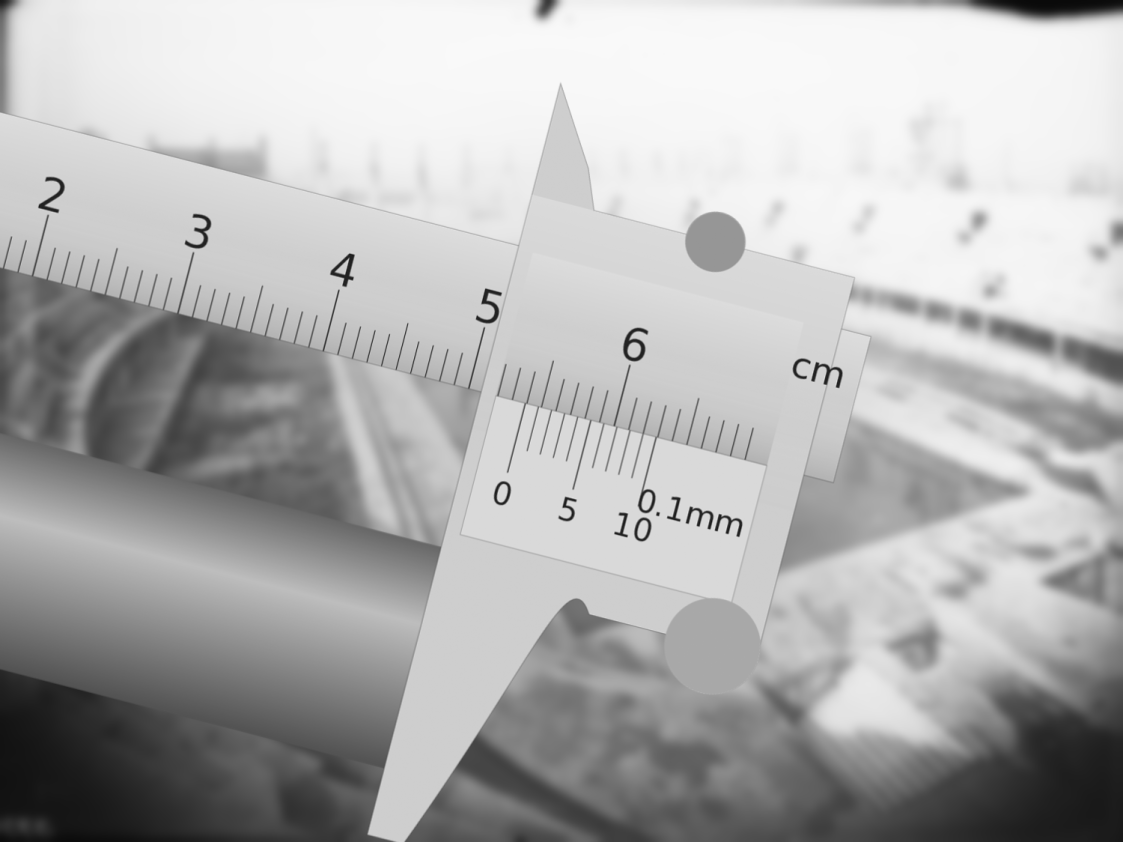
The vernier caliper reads 53.9 mm
